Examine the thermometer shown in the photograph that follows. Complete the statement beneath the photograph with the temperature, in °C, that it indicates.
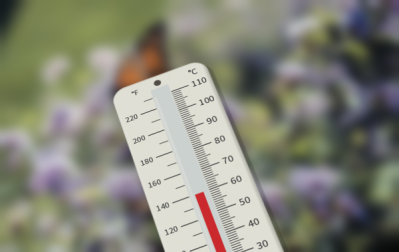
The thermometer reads 60 °C
